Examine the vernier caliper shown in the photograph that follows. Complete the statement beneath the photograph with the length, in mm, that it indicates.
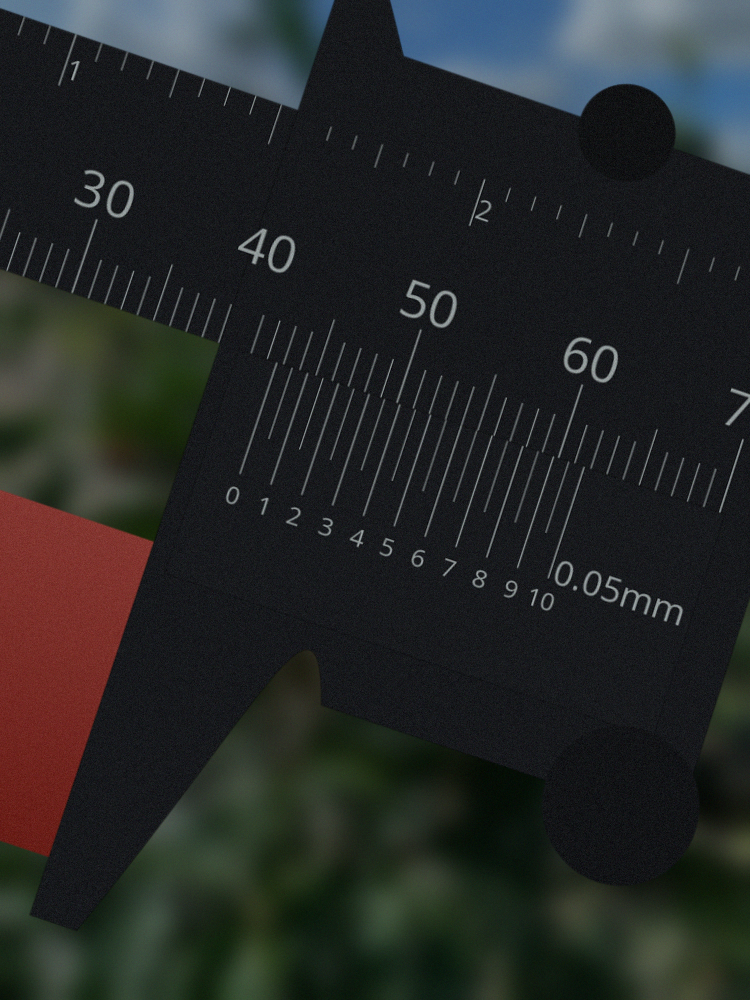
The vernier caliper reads 42.6 mm
